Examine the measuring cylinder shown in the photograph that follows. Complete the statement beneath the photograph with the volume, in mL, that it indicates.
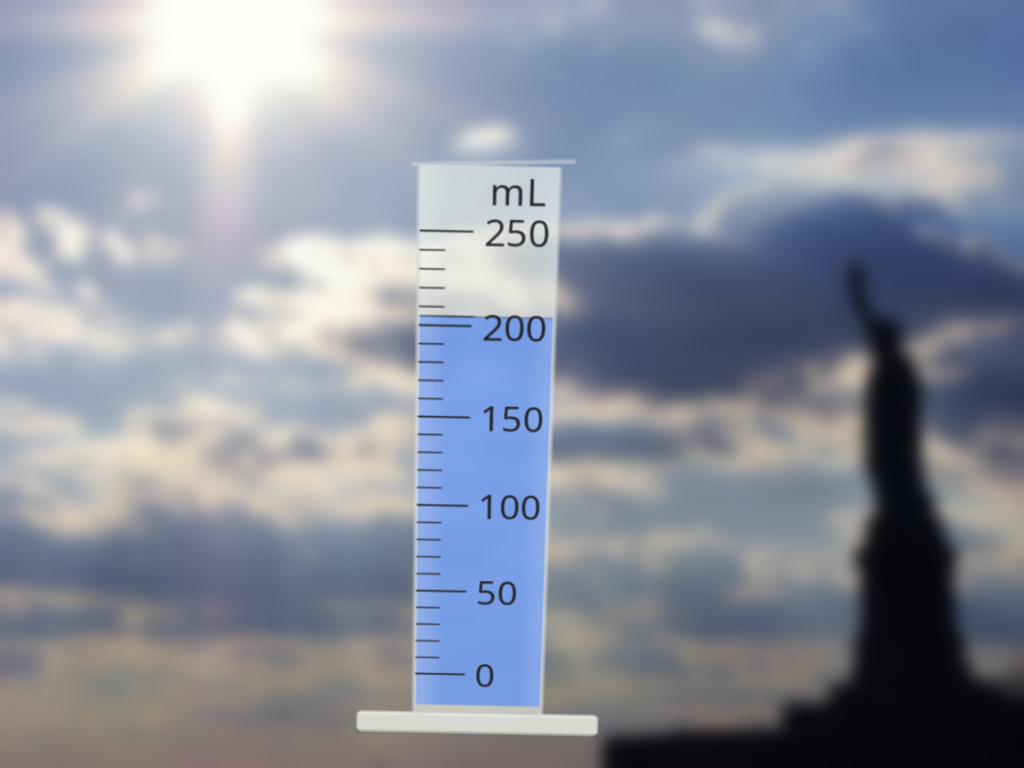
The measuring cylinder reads 205 mL
